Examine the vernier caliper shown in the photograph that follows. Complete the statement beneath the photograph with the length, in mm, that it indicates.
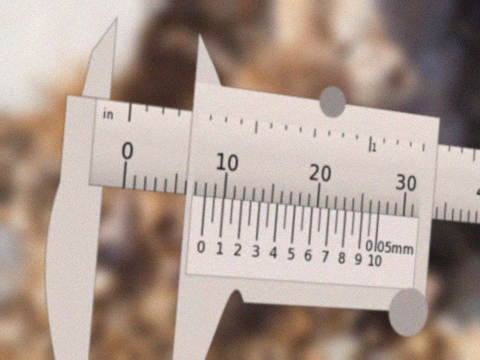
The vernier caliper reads 8.0 mm
